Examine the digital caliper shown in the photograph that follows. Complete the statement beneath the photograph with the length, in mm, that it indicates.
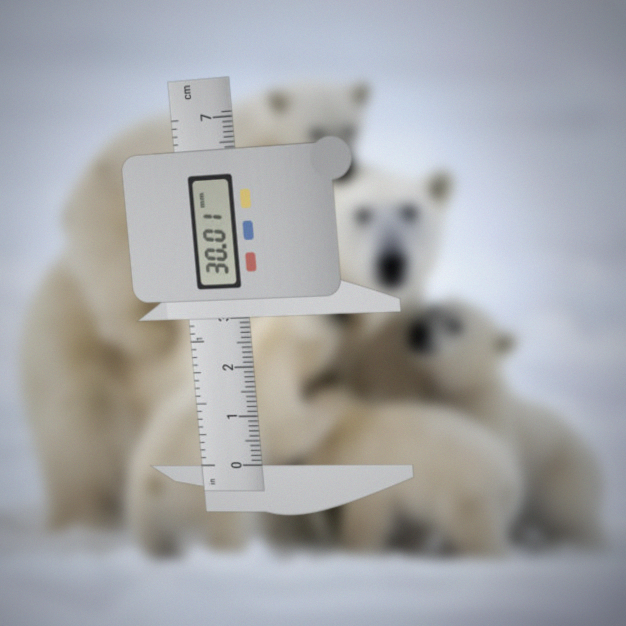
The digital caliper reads 30.01 mm
